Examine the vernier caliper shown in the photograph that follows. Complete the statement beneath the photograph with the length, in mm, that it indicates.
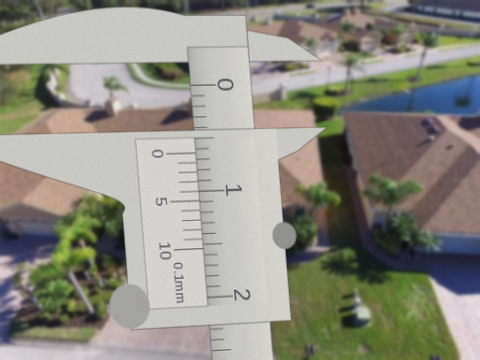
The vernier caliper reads 6.4 mm
